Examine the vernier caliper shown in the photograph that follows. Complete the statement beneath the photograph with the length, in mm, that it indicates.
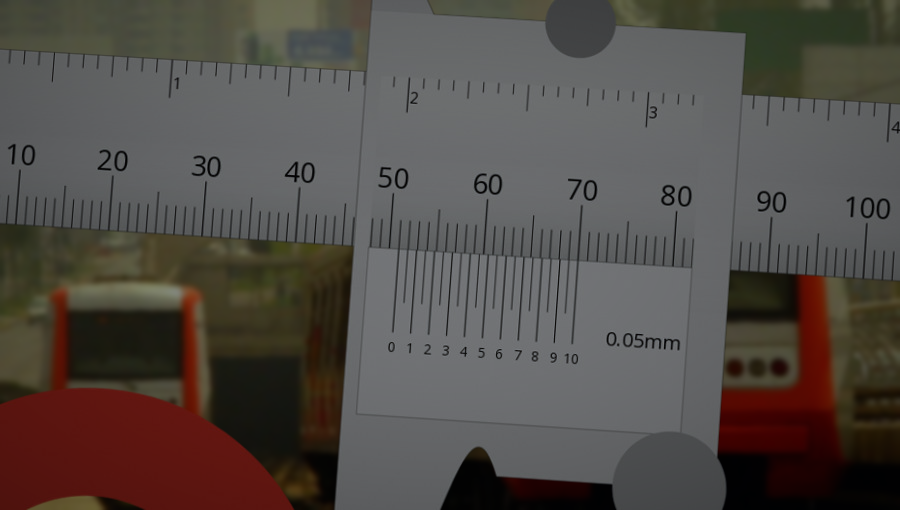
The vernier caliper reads 51.0 mm
